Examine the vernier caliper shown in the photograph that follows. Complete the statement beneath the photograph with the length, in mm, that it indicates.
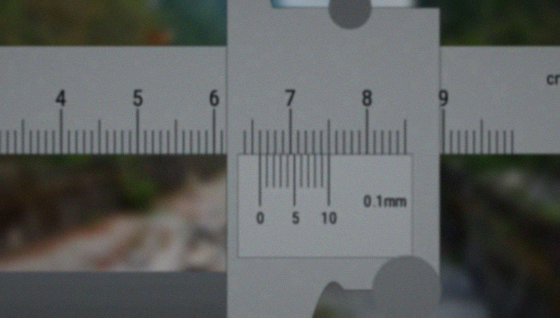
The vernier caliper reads 66.0 mm
